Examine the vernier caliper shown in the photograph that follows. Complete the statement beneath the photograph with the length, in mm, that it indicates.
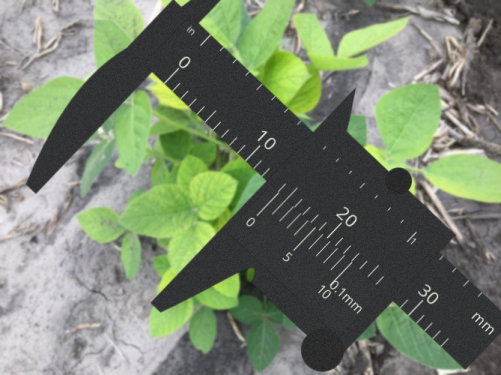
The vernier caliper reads 14.1 mm
